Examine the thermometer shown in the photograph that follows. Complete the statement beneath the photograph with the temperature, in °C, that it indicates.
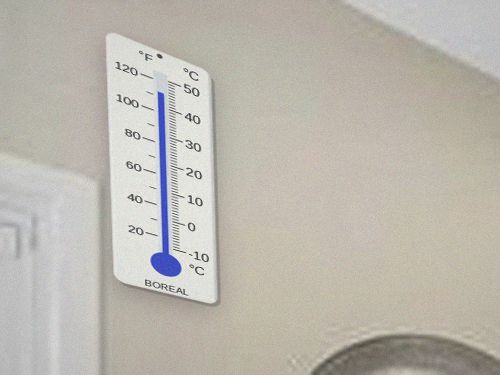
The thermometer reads 45 °C
